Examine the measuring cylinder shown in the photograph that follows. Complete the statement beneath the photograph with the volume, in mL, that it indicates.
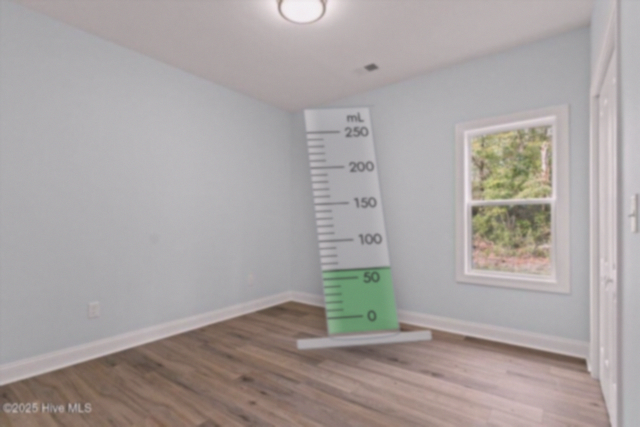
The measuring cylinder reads 60 mL
